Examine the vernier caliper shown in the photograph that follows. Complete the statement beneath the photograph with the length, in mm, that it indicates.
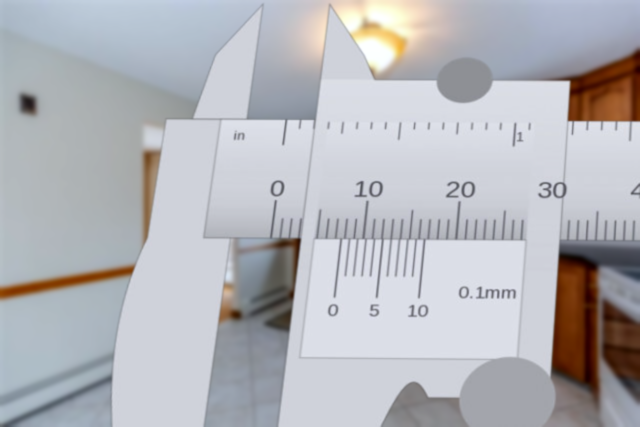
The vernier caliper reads 7.6 mm
